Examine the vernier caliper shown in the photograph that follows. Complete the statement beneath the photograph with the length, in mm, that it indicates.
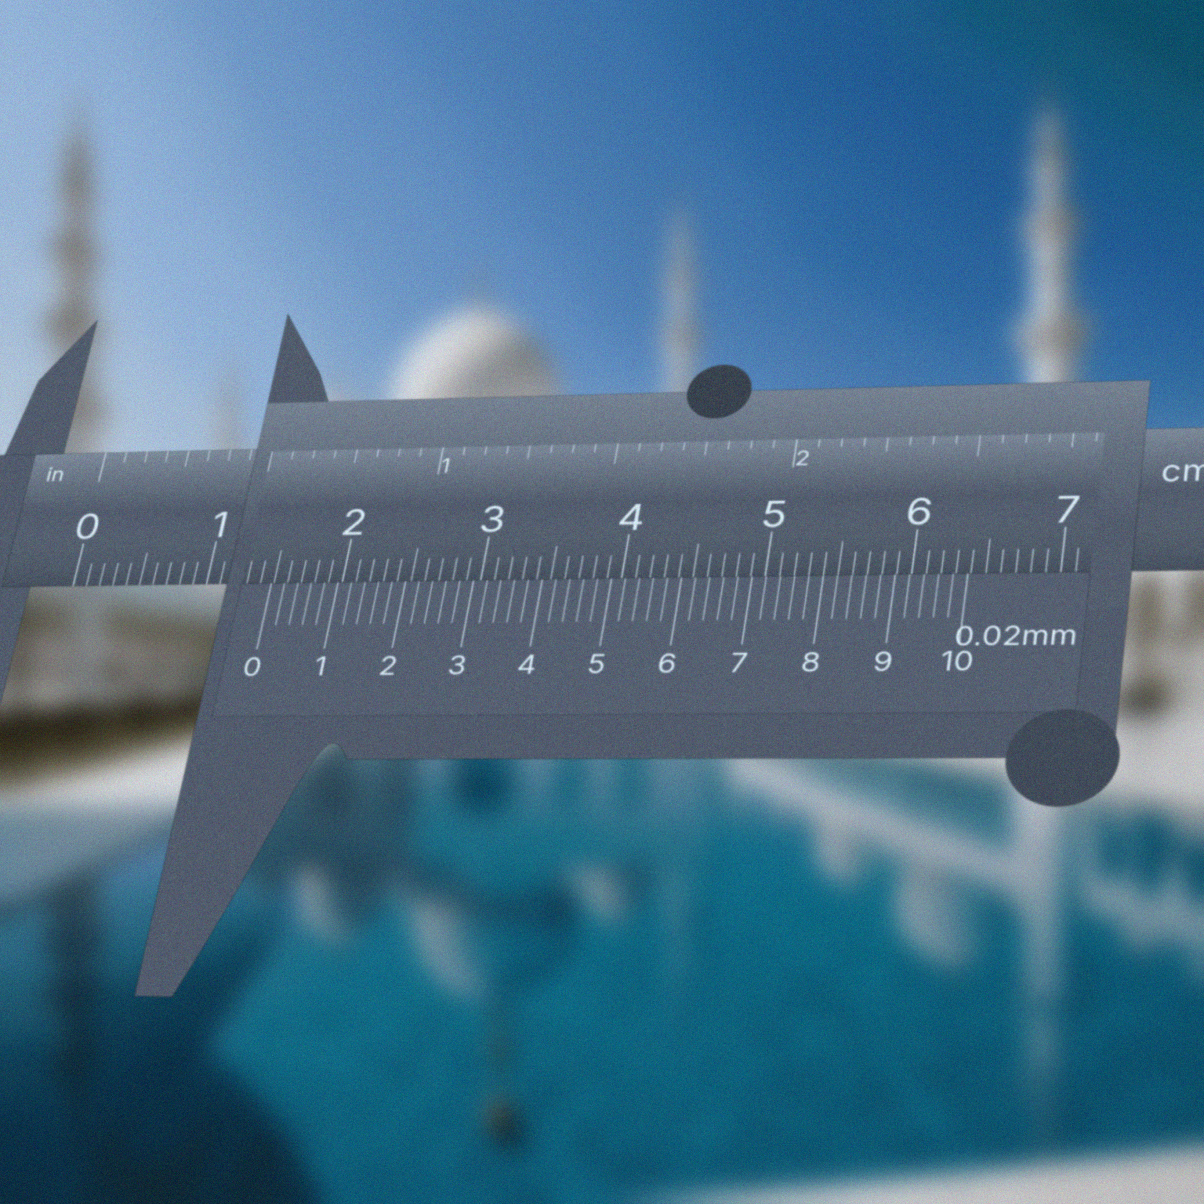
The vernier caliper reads 14.8 mm
